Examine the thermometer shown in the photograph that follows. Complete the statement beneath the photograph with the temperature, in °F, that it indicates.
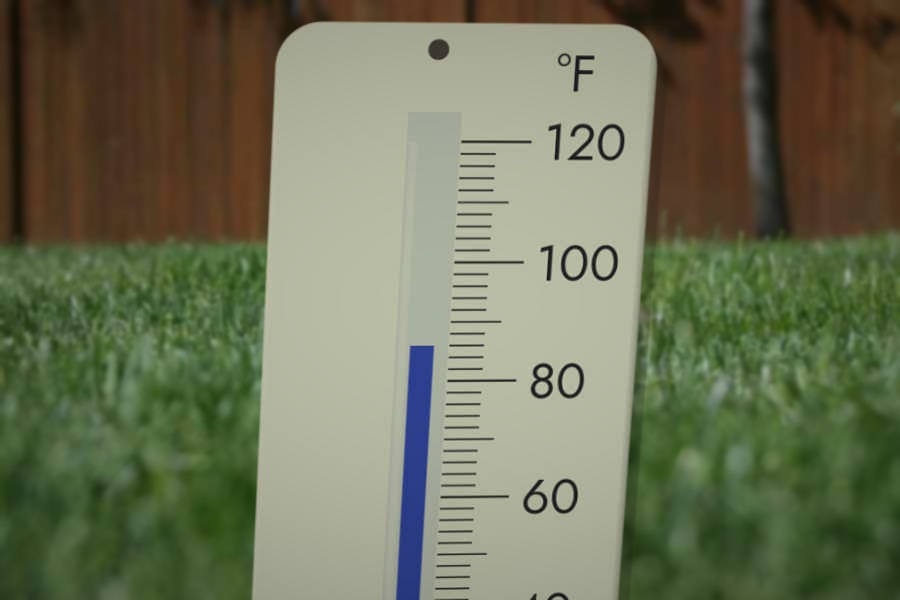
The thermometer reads 86 °F
